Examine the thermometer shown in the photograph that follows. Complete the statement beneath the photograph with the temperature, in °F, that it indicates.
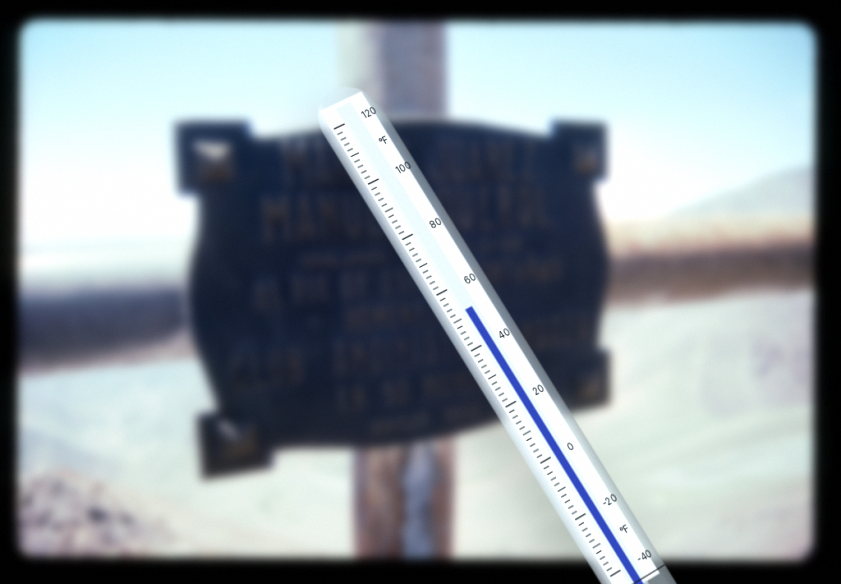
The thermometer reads 52 °F
